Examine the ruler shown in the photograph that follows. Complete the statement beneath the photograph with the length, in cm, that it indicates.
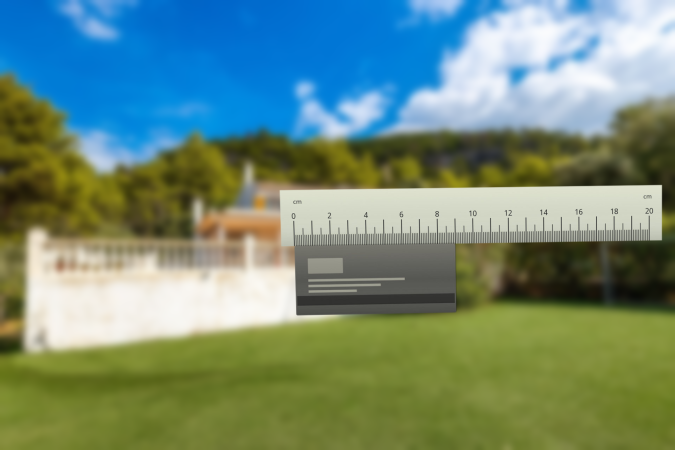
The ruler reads 9 cm
